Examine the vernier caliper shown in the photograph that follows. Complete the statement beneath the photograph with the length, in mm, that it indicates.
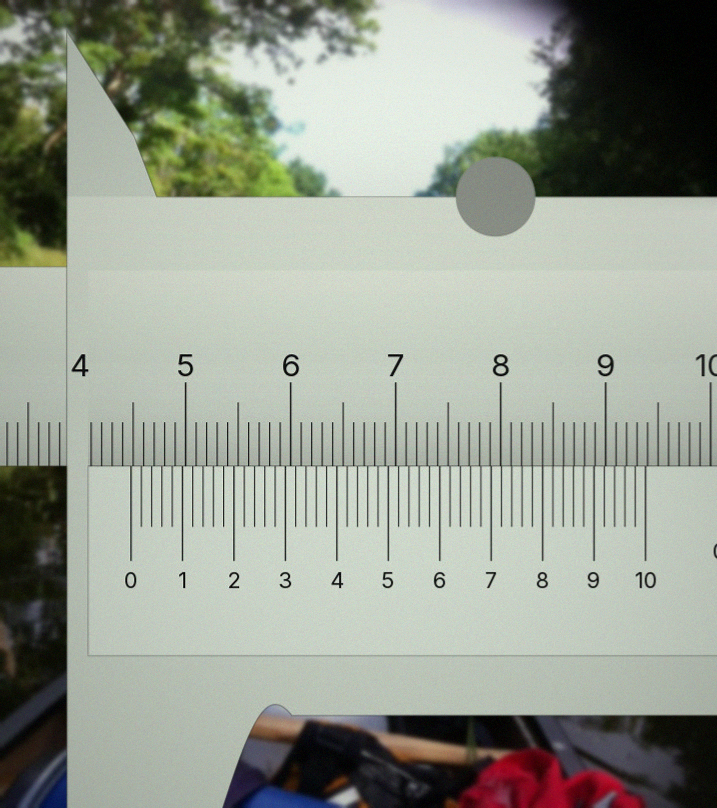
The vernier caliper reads 44.8 mm
